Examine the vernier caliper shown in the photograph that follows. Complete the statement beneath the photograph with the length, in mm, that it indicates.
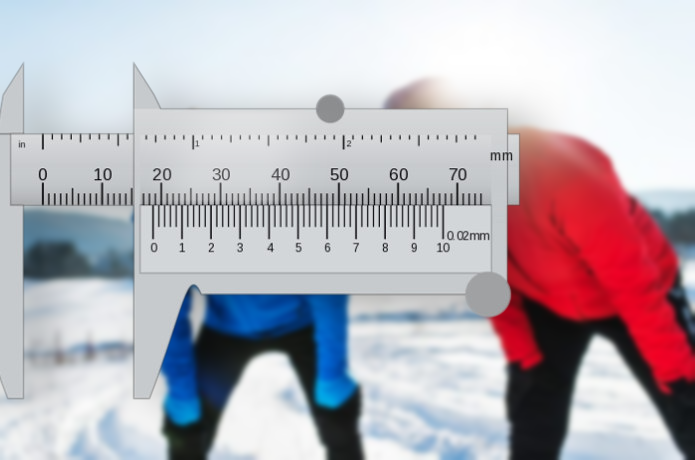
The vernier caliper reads 18.6 mm
